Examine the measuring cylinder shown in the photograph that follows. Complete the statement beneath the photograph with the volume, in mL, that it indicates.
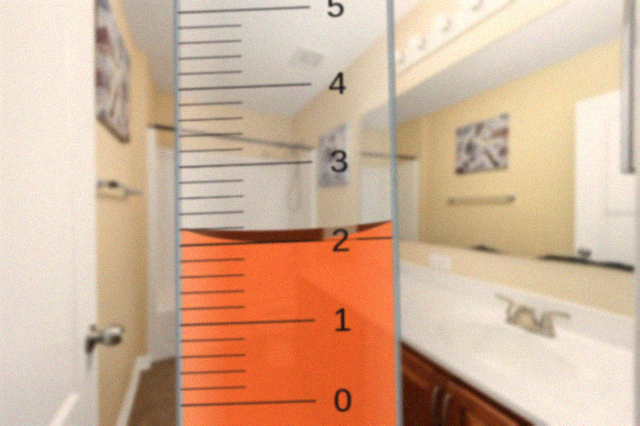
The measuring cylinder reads 2 mL
